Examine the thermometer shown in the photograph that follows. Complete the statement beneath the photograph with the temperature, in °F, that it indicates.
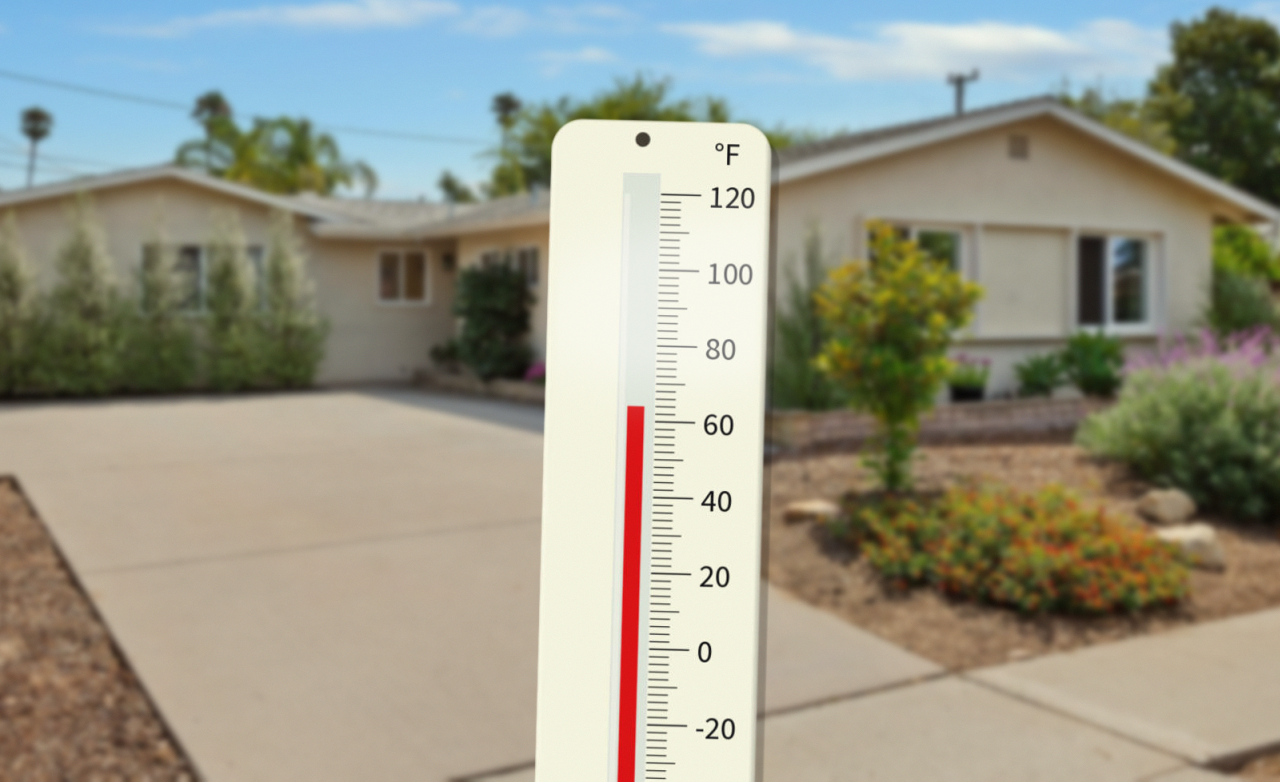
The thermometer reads 64 °F
